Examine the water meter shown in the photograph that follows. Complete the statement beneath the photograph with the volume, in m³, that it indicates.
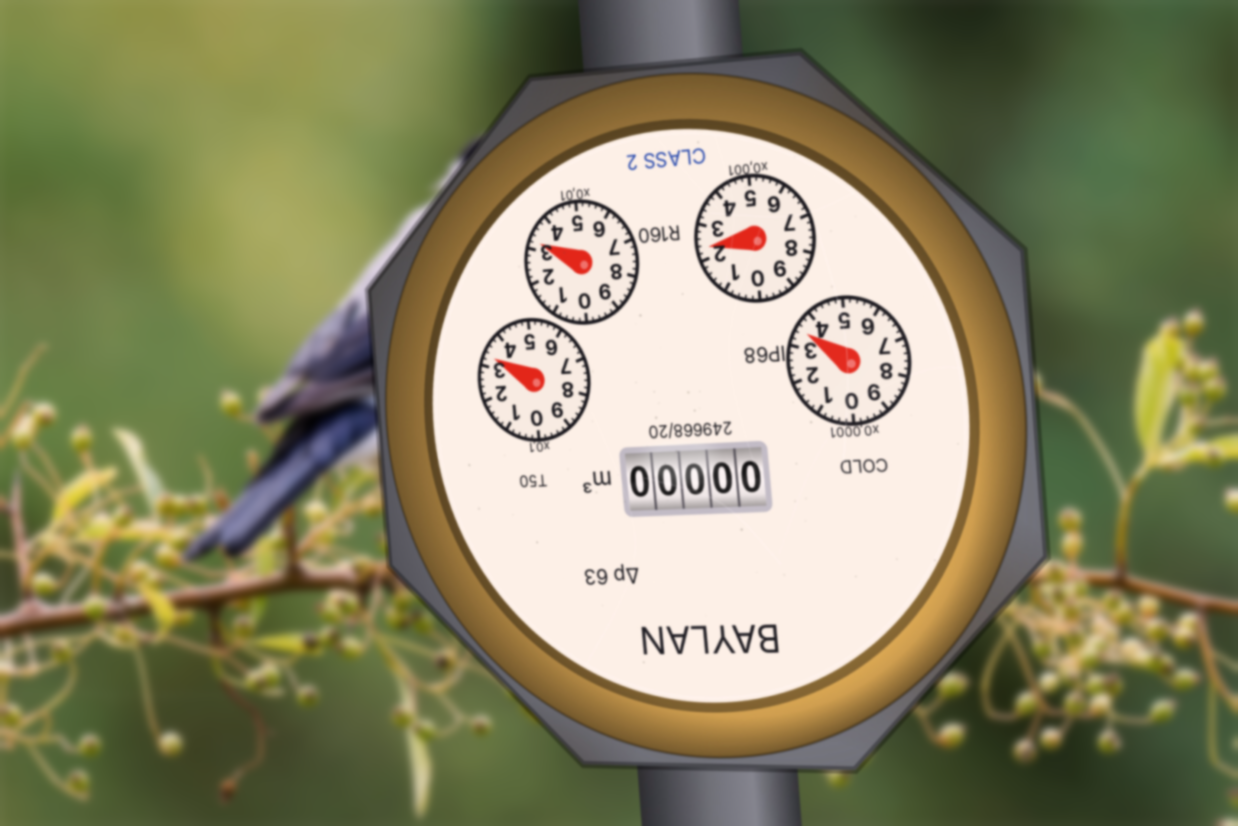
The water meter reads 0.3323 m³
